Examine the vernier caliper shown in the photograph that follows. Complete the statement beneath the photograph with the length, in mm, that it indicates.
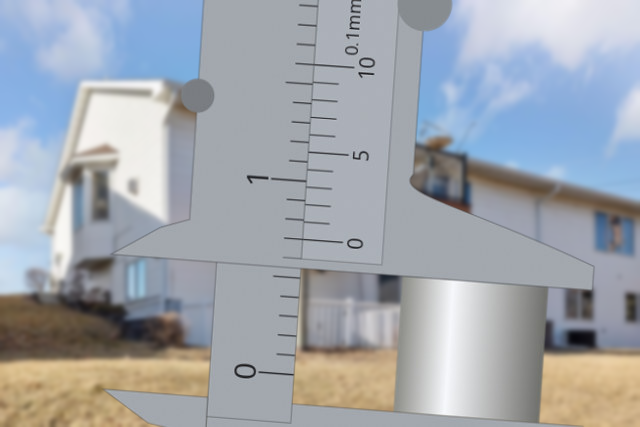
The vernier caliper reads 7.0 mm
